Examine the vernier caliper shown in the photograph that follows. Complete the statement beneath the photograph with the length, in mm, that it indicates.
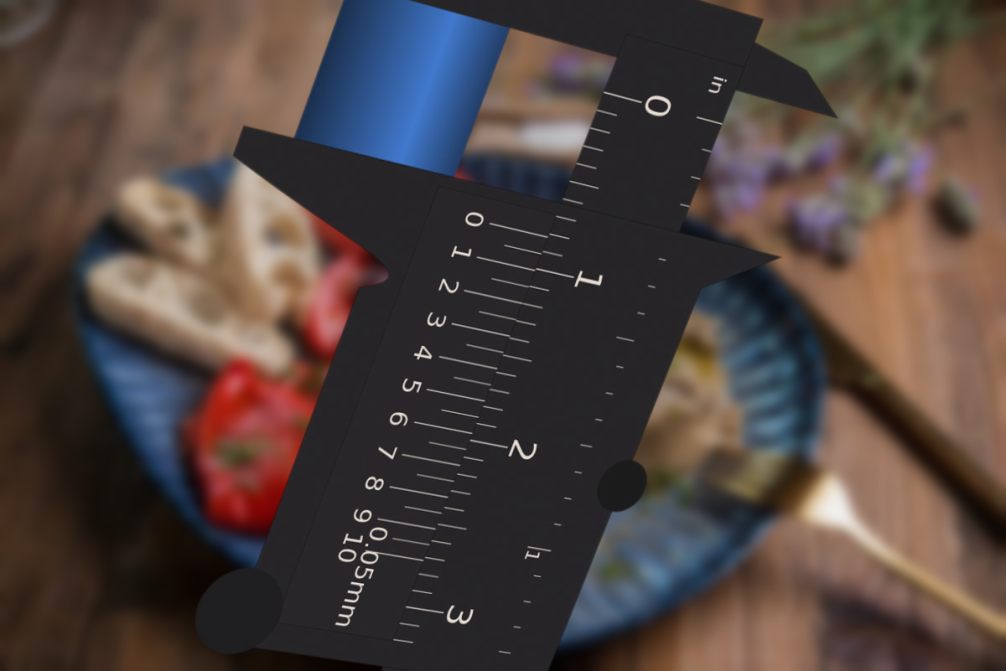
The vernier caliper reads 8.2 mm
